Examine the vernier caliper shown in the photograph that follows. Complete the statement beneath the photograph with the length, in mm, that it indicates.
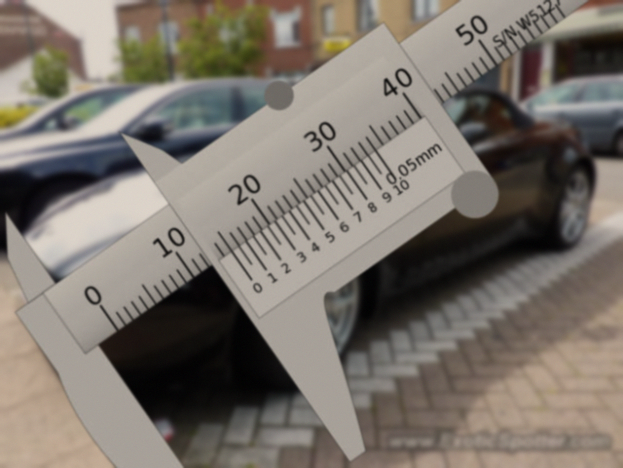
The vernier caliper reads 15.0 mm
